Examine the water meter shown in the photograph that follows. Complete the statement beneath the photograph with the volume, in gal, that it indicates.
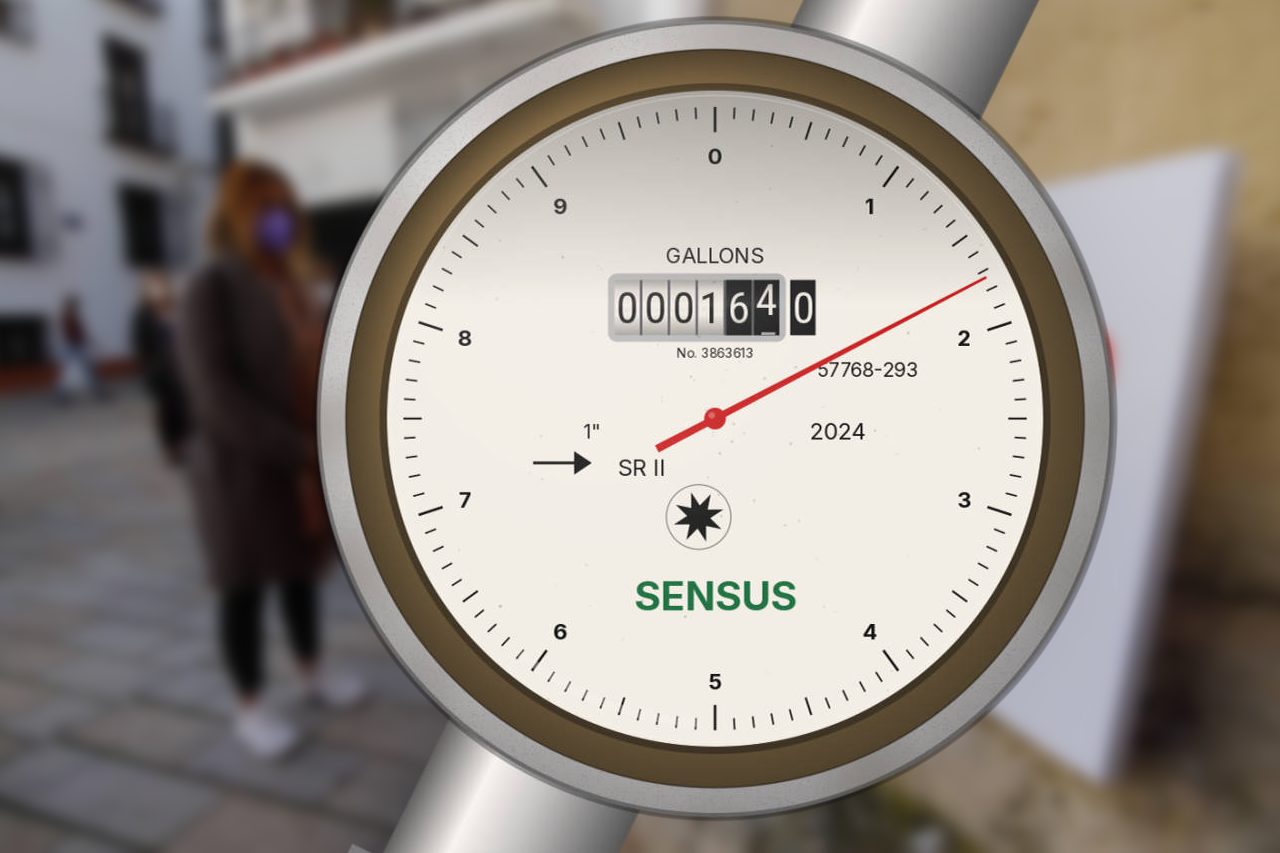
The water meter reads 1641.7 gal
